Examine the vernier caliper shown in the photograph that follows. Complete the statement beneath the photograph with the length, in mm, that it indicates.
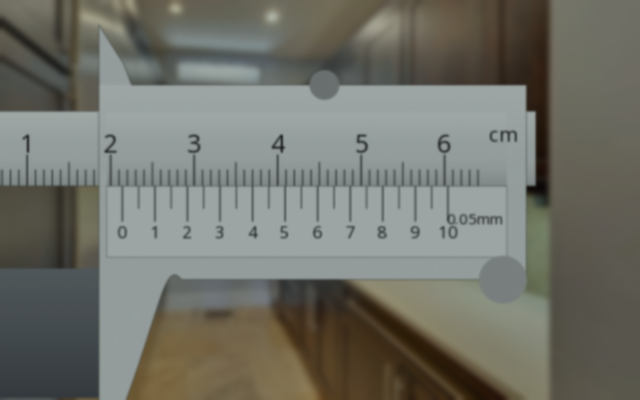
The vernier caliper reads 21.4 mm
